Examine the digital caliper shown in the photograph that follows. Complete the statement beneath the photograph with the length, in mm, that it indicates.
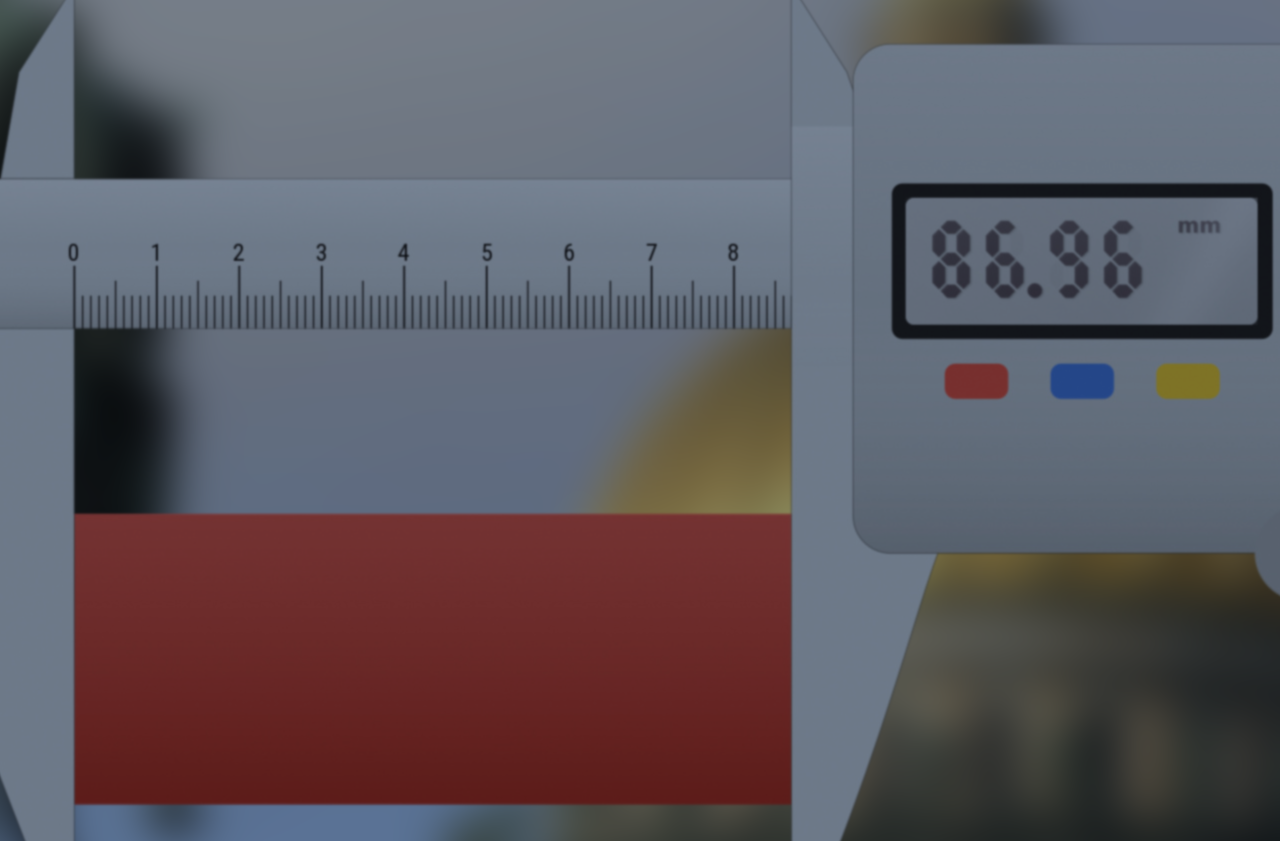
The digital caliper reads 86.96 mm
